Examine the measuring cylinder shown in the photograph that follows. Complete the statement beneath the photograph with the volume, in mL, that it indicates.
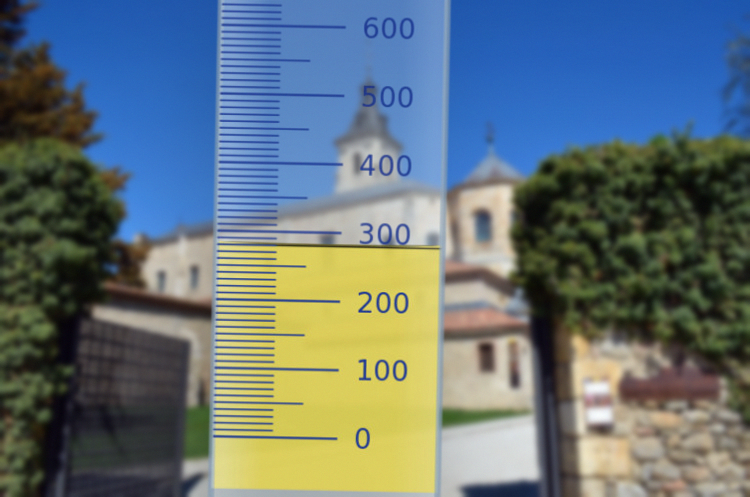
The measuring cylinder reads 280 mL
